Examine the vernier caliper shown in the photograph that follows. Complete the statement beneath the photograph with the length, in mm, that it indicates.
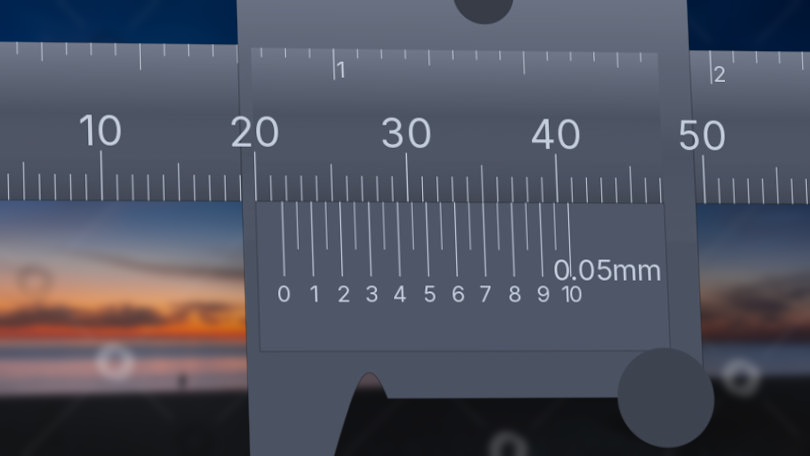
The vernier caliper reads 21.7 mm
